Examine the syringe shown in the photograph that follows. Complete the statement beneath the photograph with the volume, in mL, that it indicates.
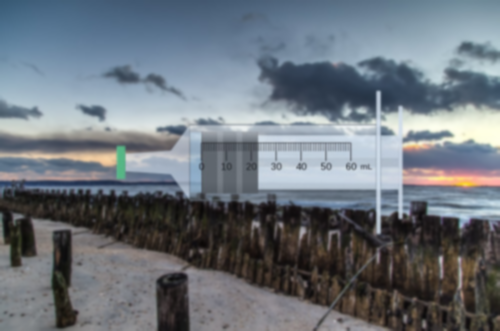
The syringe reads 0 mL
